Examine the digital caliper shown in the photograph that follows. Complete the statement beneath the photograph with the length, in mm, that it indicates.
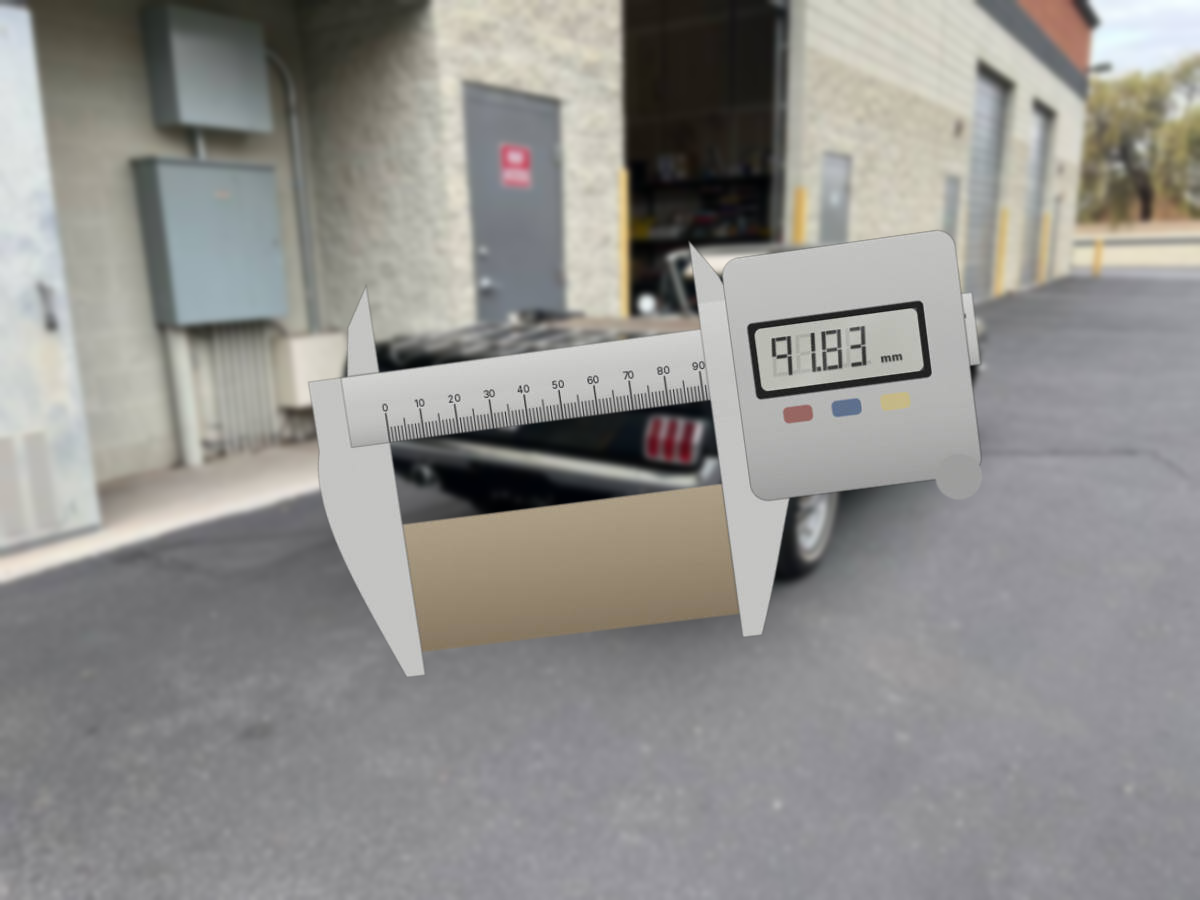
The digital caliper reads 91.83 mm
